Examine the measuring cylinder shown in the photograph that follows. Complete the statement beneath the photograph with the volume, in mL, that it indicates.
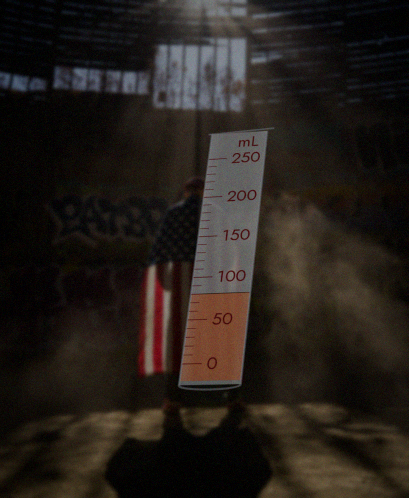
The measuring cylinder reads 80 mL
